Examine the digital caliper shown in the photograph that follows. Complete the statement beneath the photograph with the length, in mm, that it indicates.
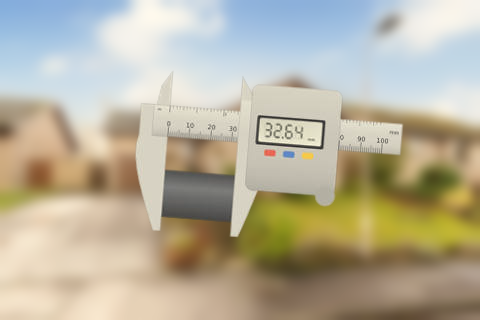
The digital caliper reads 32.64 mm
